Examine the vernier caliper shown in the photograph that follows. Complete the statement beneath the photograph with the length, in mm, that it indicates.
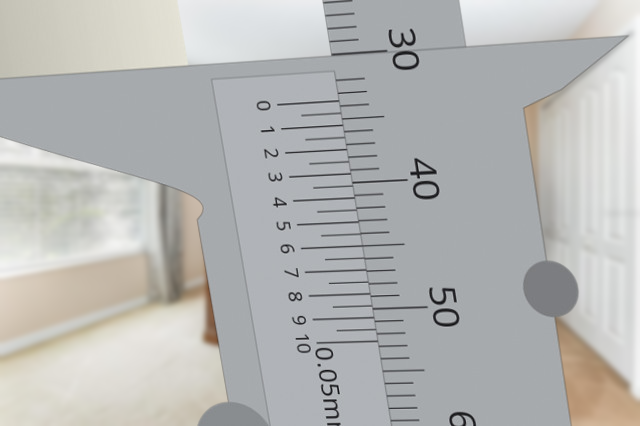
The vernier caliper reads 33.6 mm
